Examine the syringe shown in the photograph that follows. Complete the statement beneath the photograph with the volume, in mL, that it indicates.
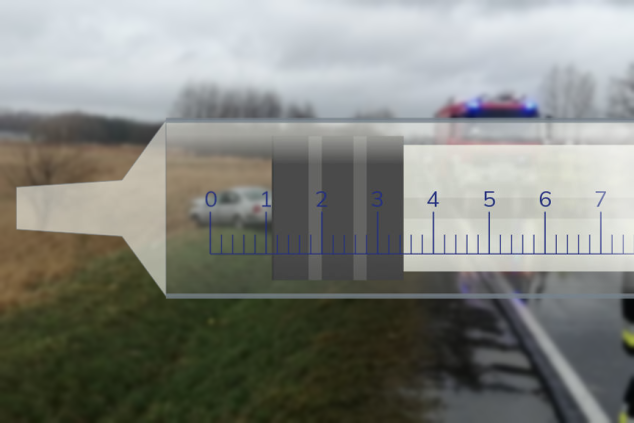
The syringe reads 1.1 mL
